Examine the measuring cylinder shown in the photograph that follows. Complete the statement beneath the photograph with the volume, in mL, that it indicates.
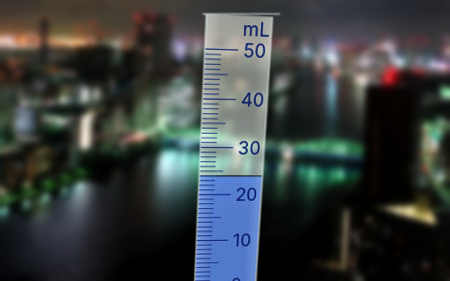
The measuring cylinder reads 24 mL
